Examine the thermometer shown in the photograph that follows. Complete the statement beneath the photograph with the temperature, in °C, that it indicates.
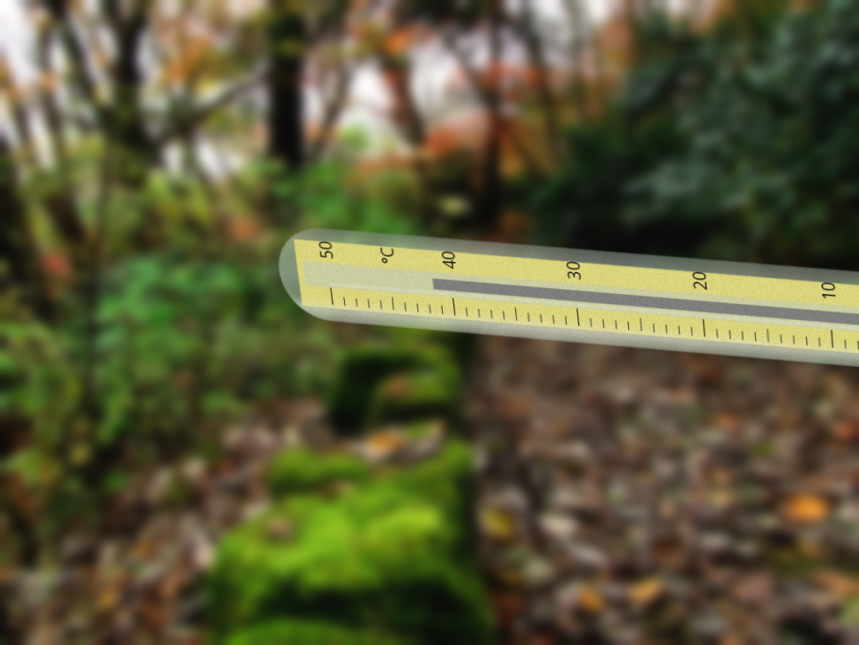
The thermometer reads 41.5 °C
